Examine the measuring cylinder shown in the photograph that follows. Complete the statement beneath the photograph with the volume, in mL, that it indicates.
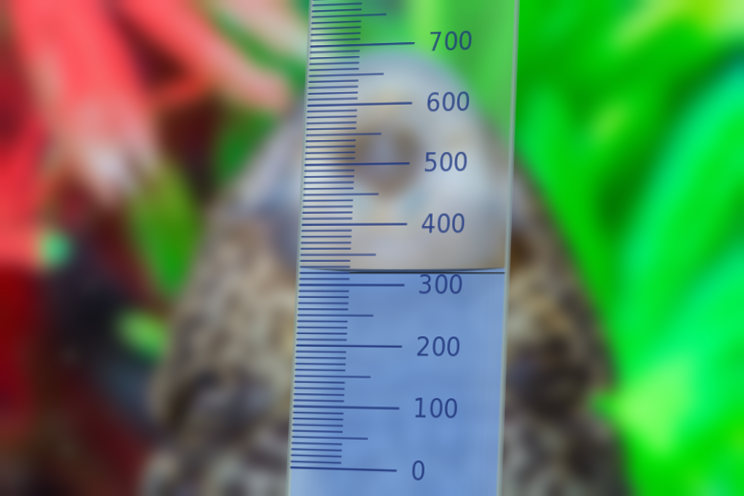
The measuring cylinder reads 320 mL
